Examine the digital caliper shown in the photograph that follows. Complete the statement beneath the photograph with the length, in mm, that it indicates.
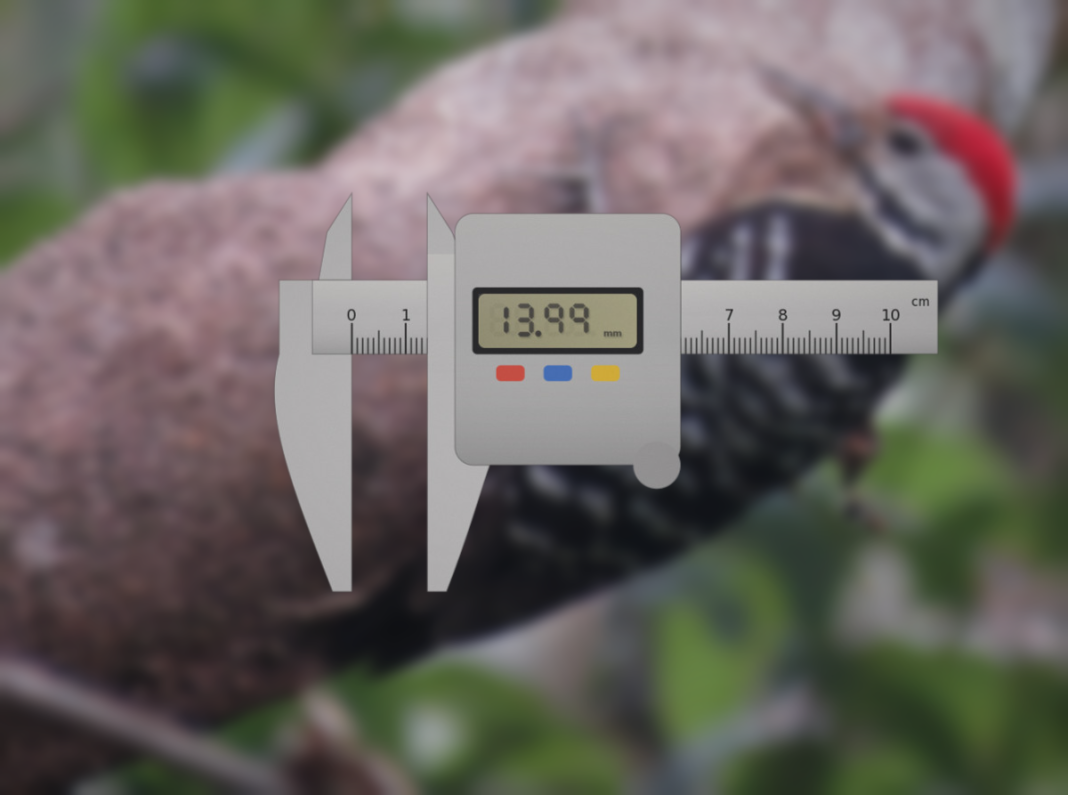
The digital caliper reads 13.99 mm
